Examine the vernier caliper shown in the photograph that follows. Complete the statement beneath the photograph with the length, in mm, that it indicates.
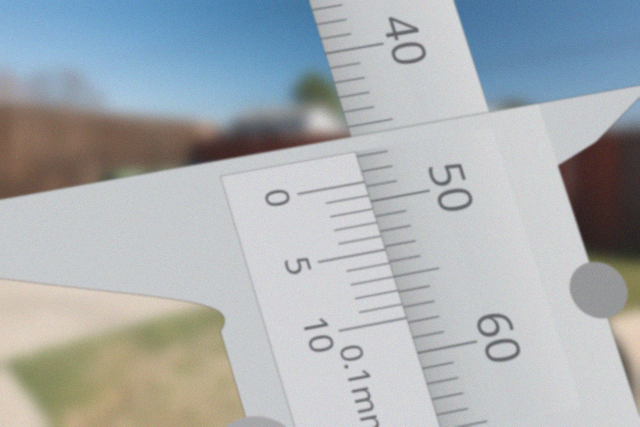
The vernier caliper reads 48.7 mm
